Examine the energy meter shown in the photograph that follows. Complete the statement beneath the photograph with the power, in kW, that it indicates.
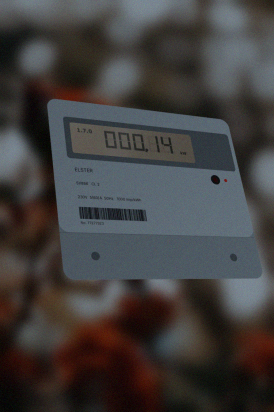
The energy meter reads 0.14 kW
